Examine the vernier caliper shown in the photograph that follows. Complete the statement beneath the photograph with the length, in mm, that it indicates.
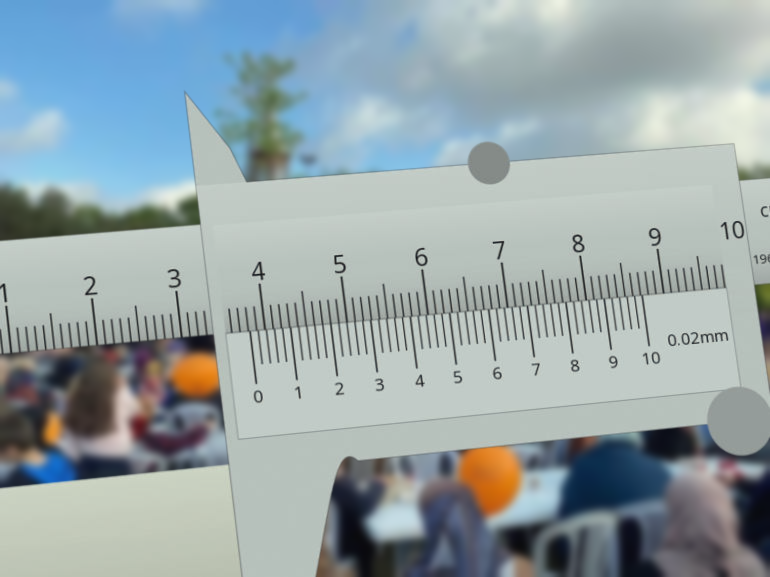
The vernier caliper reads 38.2 mm
